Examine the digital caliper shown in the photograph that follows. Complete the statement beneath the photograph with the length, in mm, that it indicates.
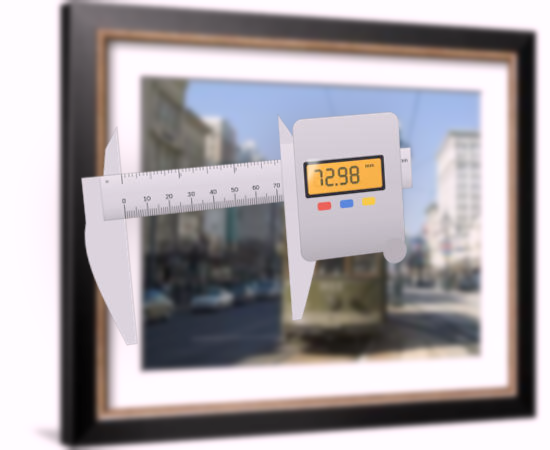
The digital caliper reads 72.98 mm
